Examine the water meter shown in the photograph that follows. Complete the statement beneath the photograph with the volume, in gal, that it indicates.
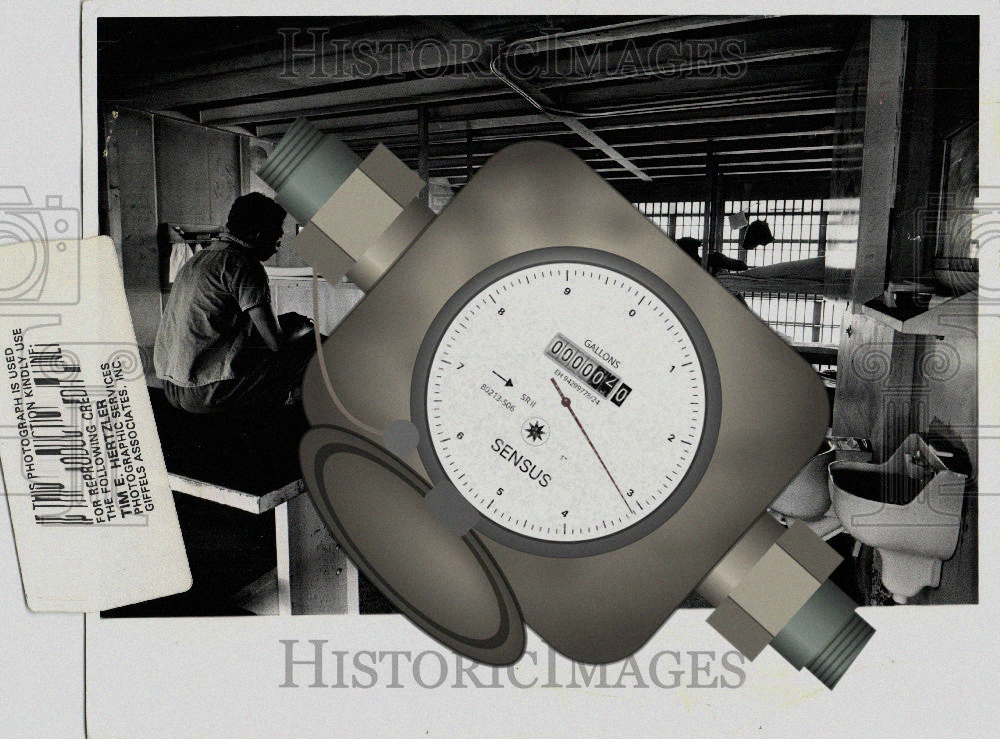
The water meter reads 23.1 gal
